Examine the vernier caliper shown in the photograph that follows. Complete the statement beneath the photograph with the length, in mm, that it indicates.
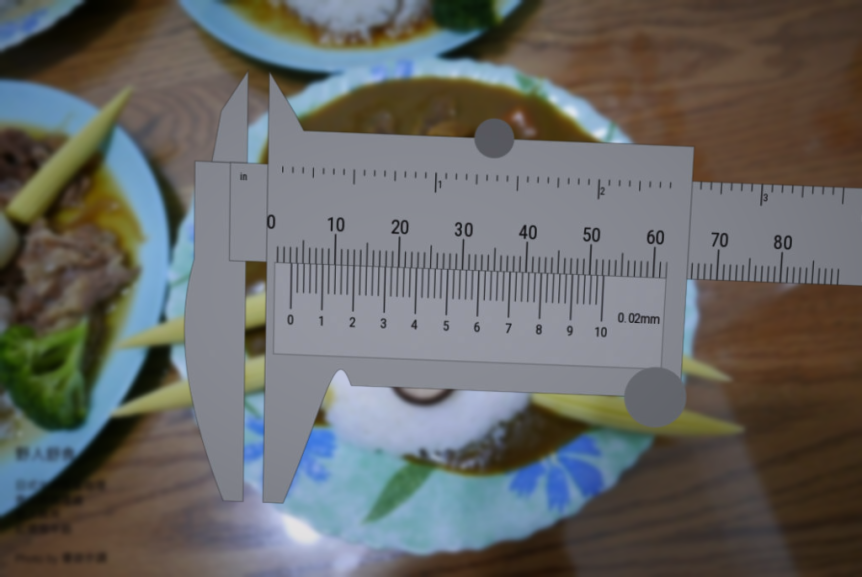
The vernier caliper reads 3.2 mm
